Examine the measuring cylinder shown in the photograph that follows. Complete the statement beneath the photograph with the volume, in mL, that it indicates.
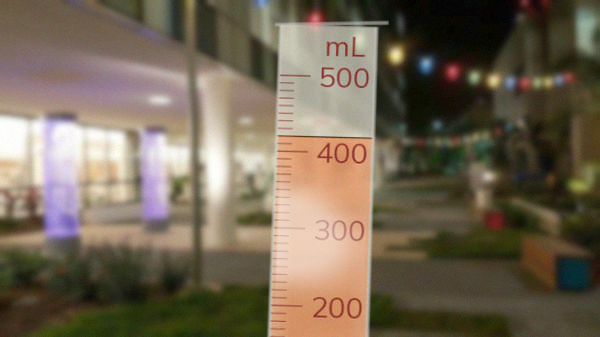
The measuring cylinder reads 420 mL
